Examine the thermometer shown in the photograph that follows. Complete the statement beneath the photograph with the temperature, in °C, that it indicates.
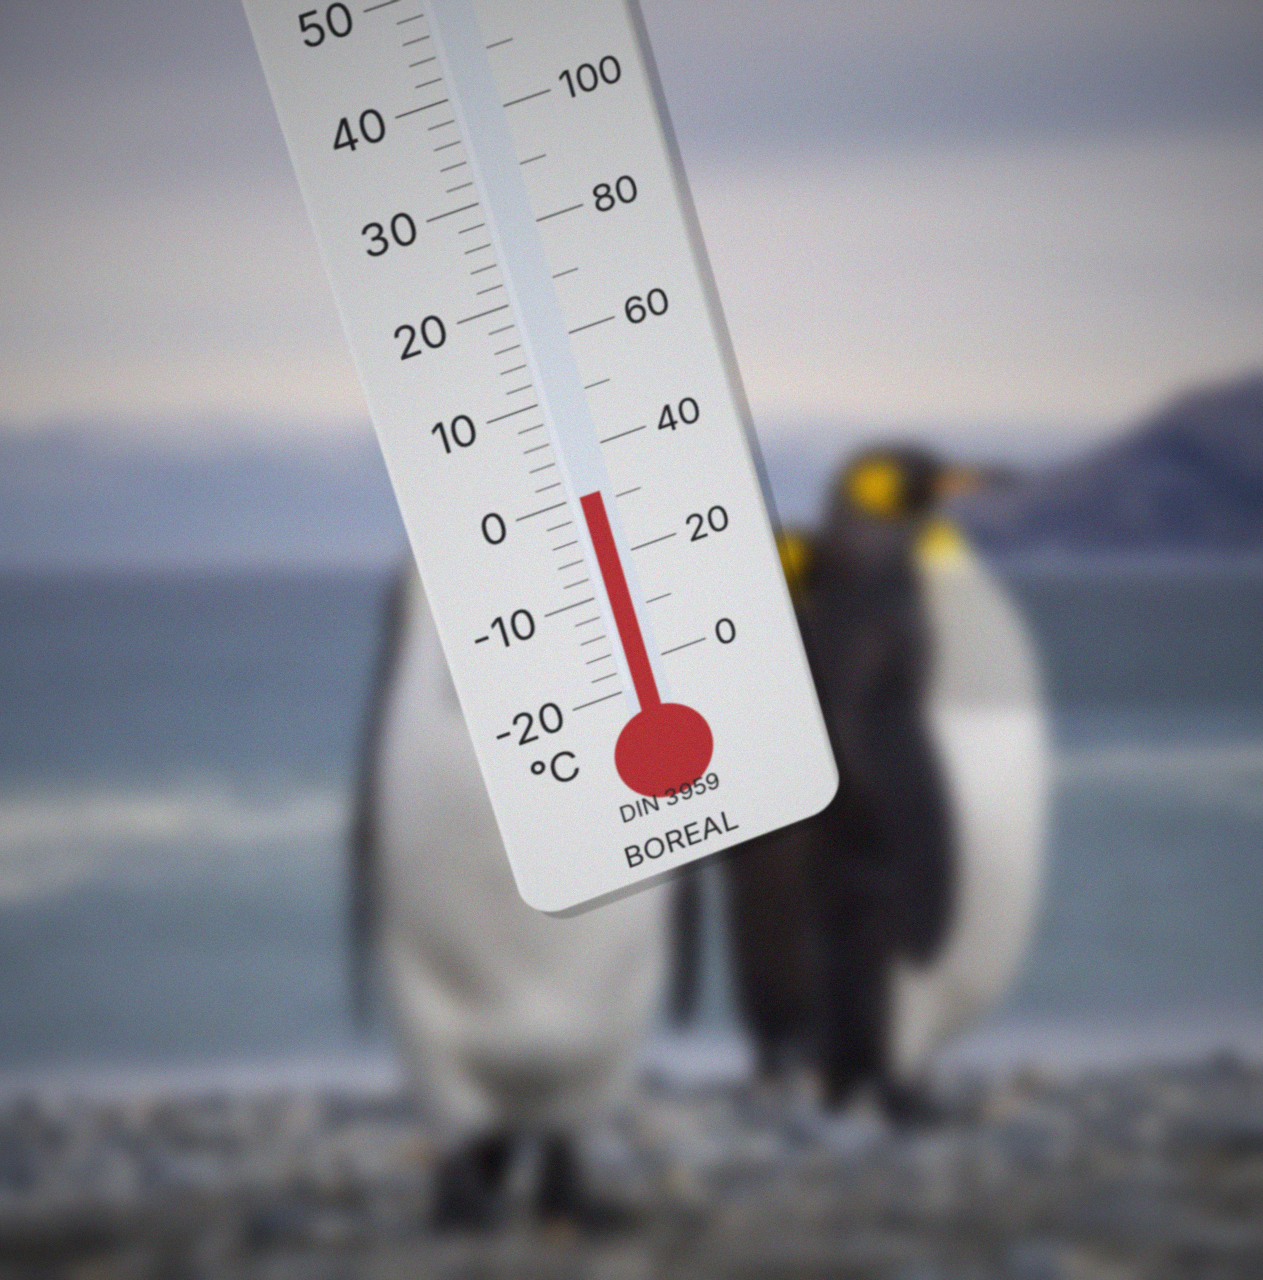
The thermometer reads 0 °C
